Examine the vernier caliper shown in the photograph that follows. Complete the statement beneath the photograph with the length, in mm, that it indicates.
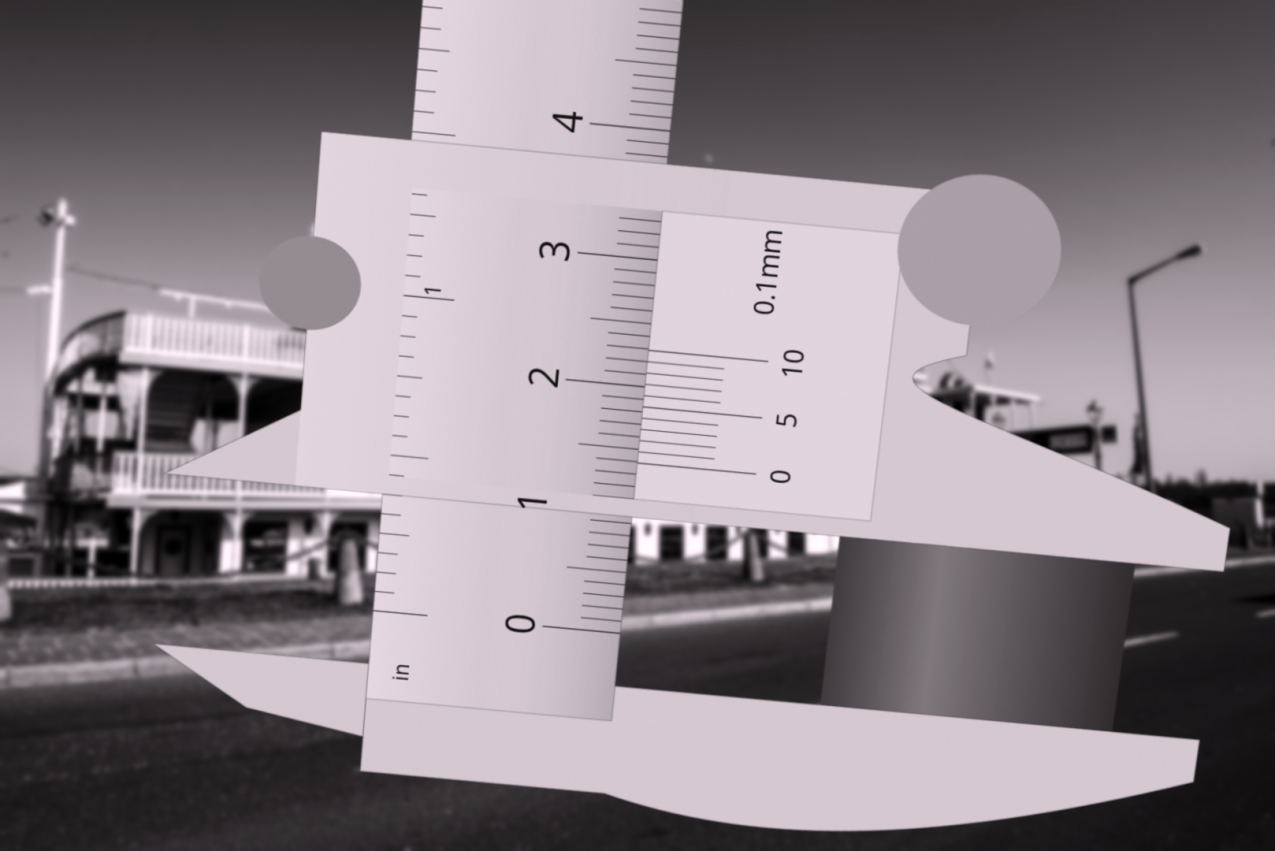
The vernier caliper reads 13.9 mm
